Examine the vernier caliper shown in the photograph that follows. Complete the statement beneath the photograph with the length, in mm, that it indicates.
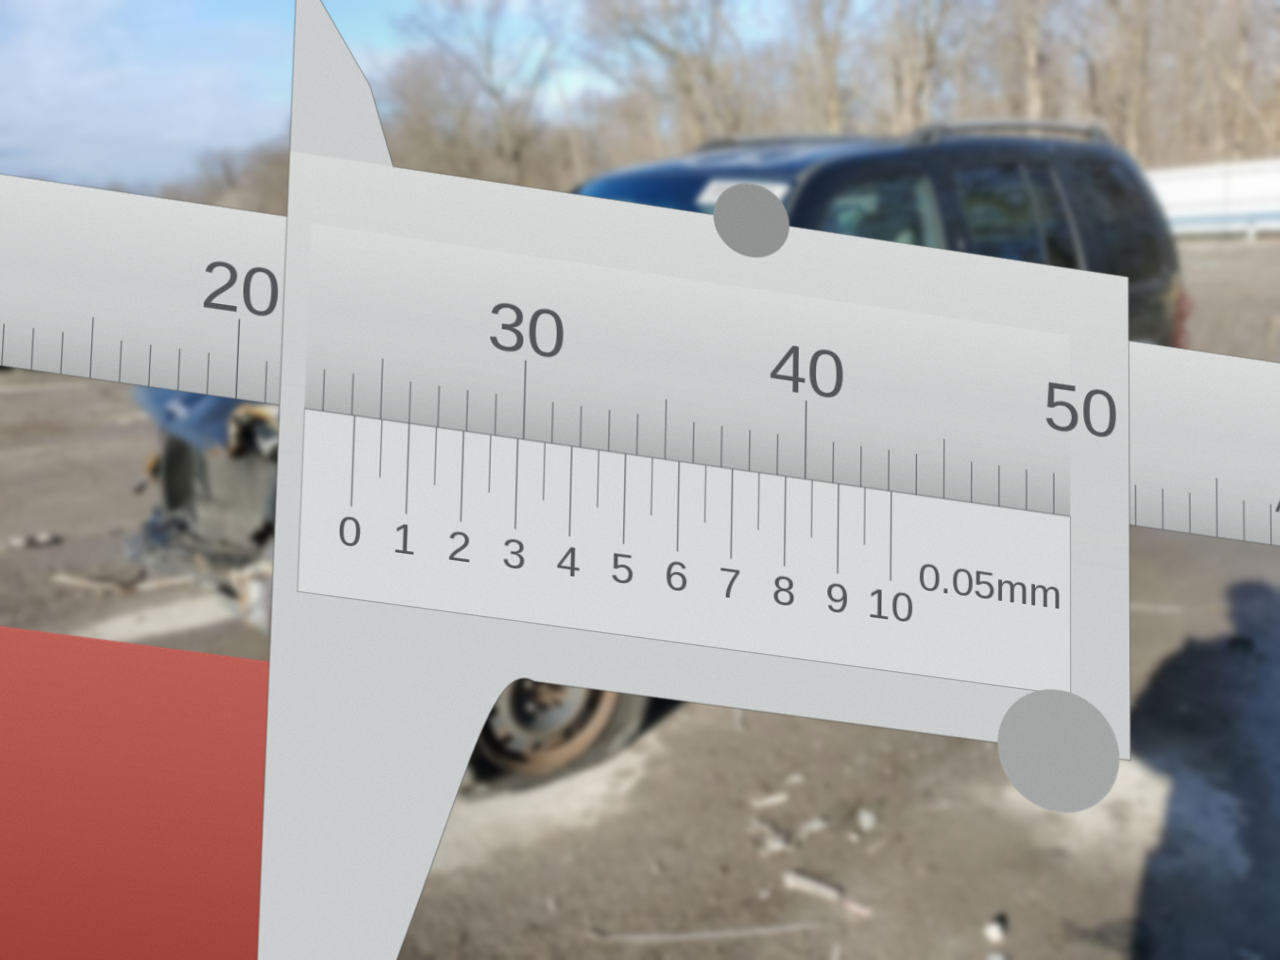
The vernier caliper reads 24.10 mm
